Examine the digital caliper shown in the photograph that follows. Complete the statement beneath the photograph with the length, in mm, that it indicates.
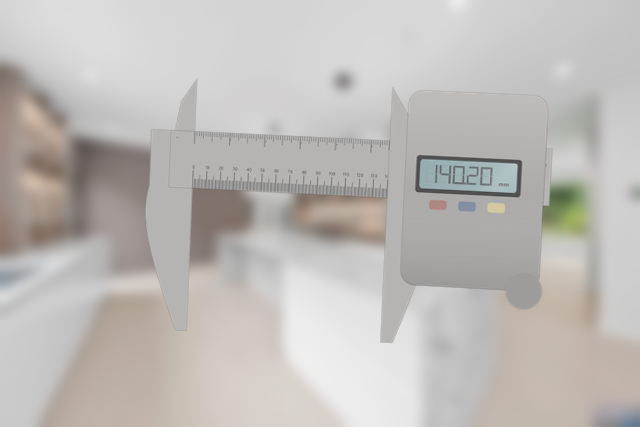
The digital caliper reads 140.20 mm
